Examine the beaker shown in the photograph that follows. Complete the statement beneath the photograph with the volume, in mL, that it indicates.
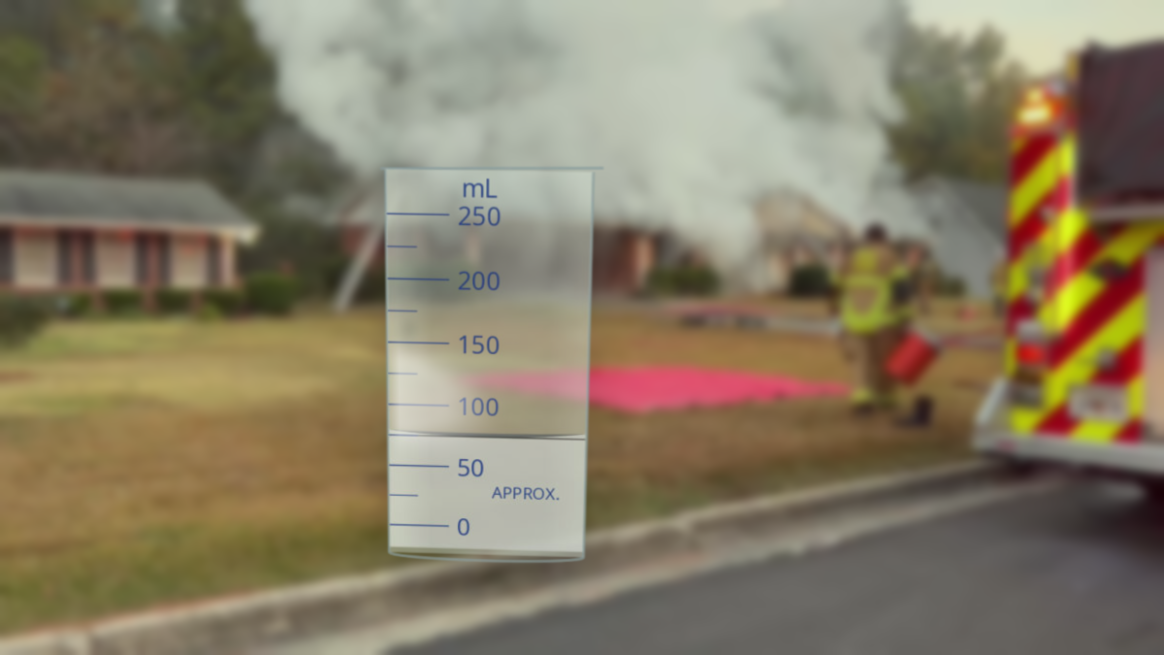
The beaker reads 75 mL
